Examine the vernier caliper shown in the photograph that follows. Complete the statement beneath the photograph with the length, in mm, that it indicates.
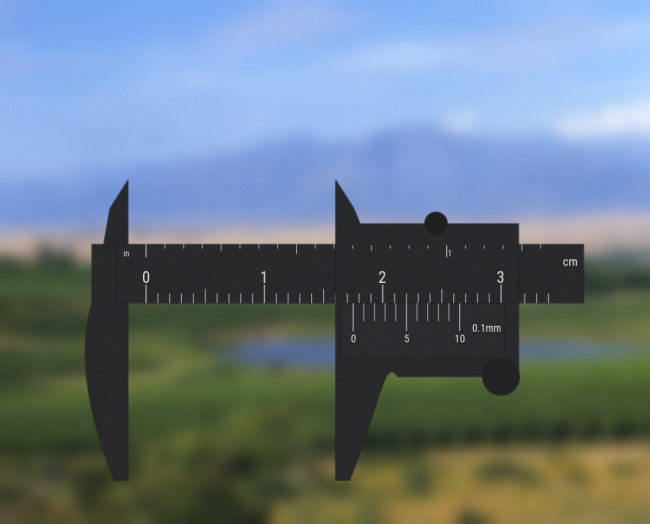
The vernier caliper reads 17.5 mm
